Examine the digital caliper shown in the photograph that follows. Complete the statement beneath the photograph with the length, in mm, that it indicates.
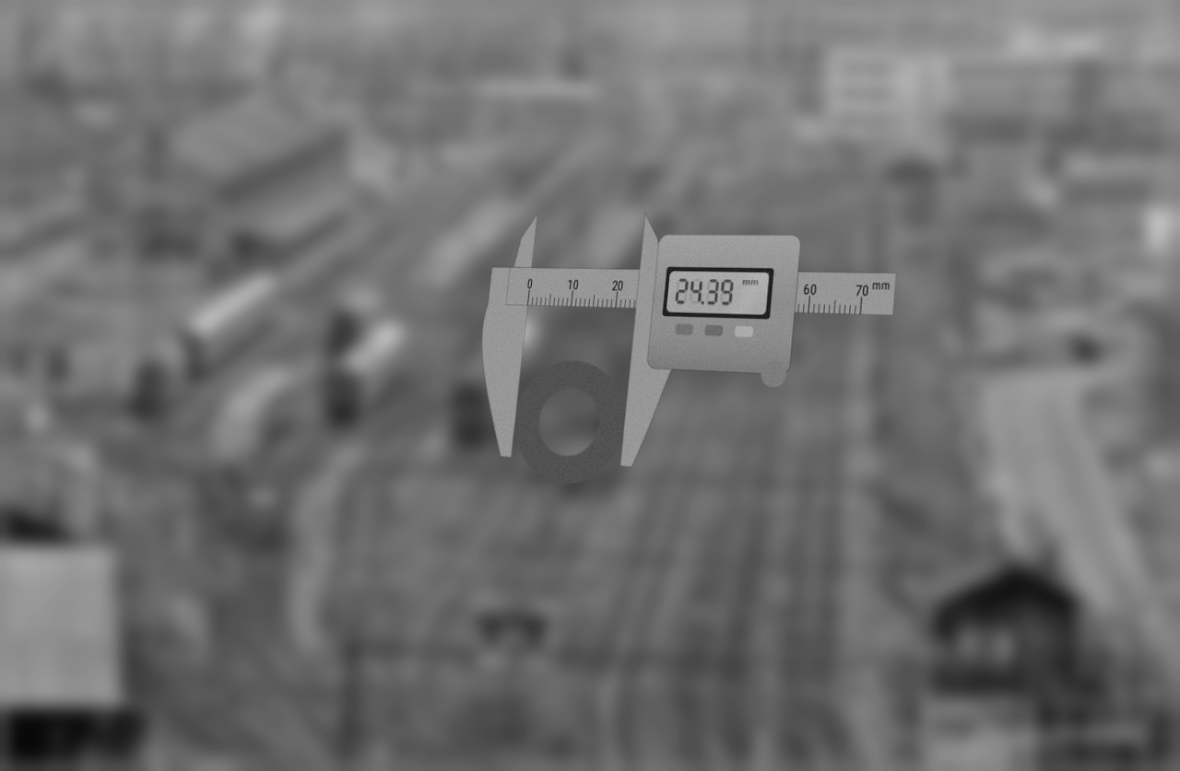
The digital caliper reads 24.39 mm
